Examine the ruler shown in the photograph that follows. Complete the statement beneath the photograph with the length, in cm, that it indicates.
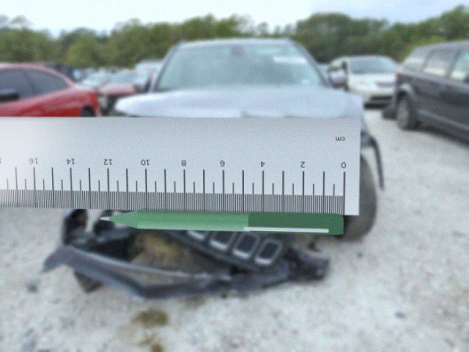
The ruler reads 12.5 cm
